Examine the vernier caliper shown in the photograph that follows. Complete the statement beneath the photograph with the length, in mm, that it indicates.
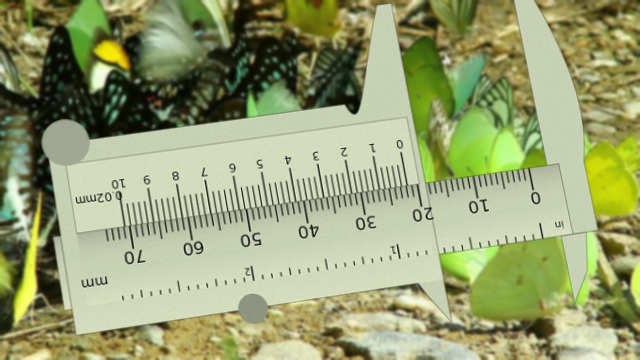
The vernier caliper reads 21.8 mm
